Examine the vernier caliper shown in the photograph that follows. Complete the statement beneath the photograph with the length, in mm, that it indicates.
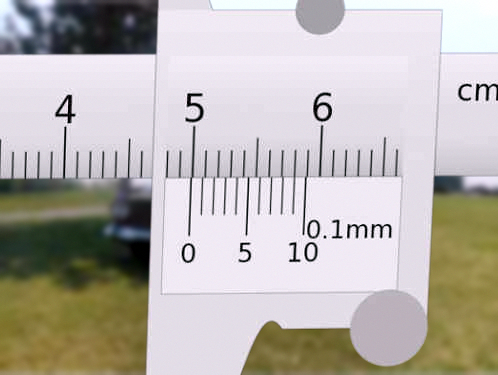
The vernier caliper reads 49.9 mm
